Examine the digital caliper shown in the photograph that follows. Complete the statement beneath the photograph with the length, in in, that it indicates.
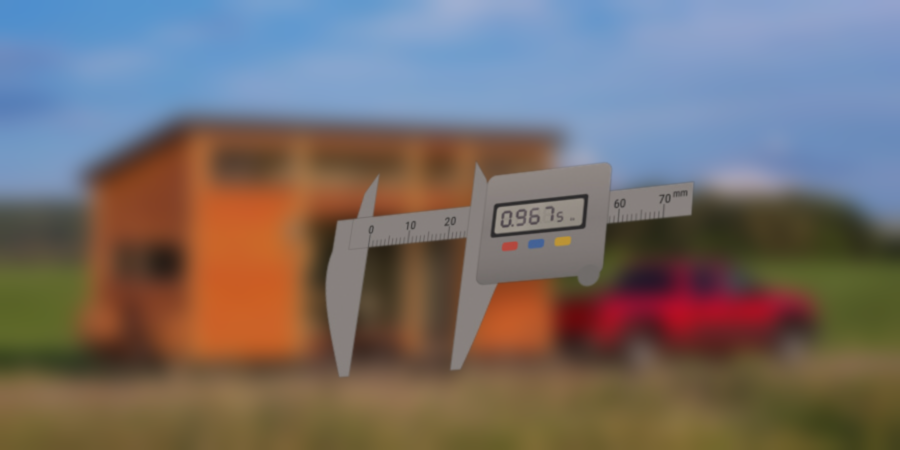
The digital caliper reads 0.9675 in
